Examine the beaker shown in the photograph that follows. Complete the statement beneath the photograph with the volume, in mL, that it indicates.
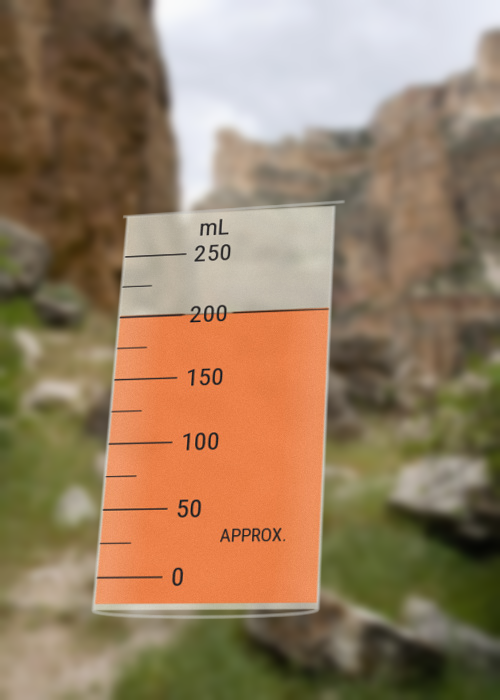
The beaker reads 200 mL
